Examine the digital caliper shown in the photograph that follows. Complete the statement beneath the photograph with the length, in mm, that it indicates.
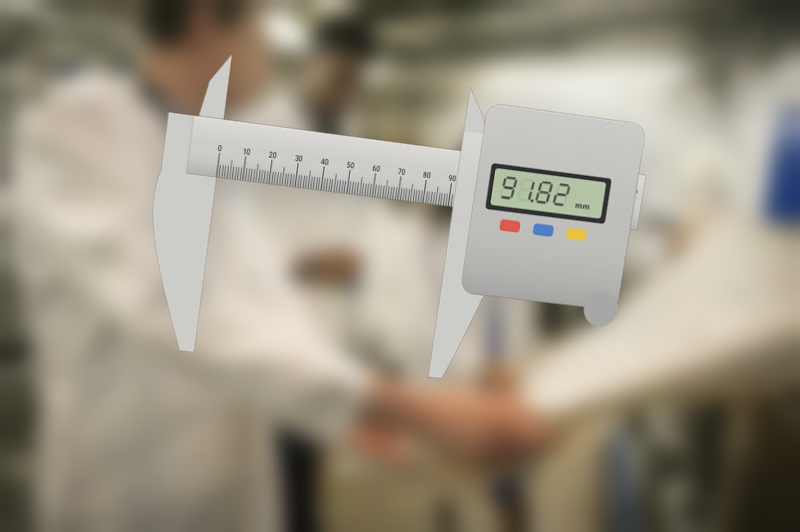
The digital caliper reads 91.82 mm
